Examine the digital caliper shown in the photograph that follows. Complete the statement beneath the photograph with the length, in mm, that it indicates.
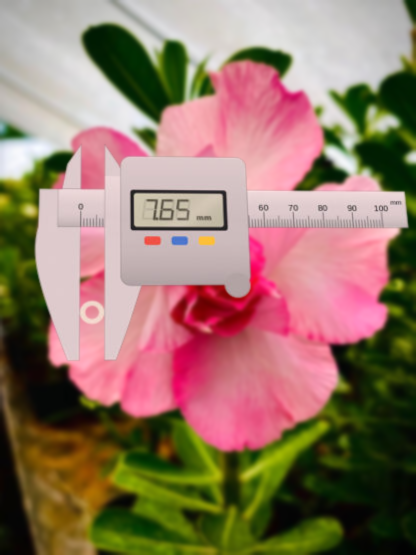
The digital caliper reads 7.65 mm
